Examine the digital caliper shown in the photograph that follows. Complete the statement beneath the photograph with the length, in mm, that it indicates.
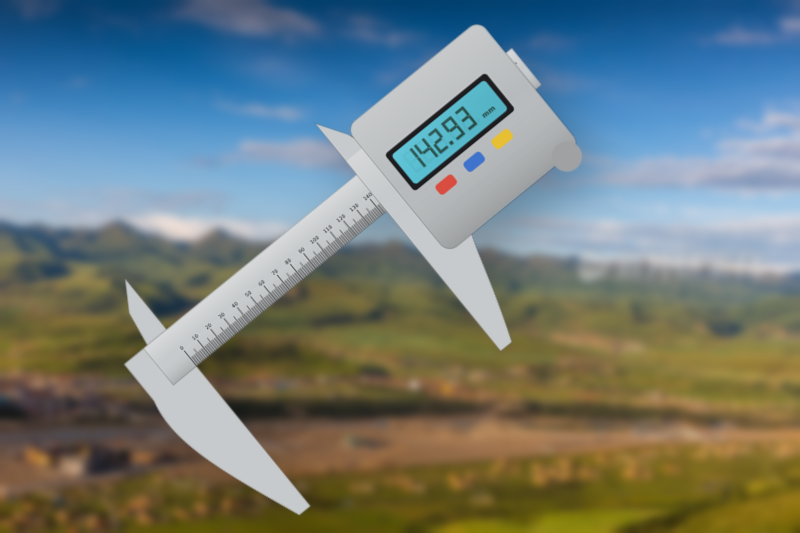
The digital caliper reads 142.93 mm
